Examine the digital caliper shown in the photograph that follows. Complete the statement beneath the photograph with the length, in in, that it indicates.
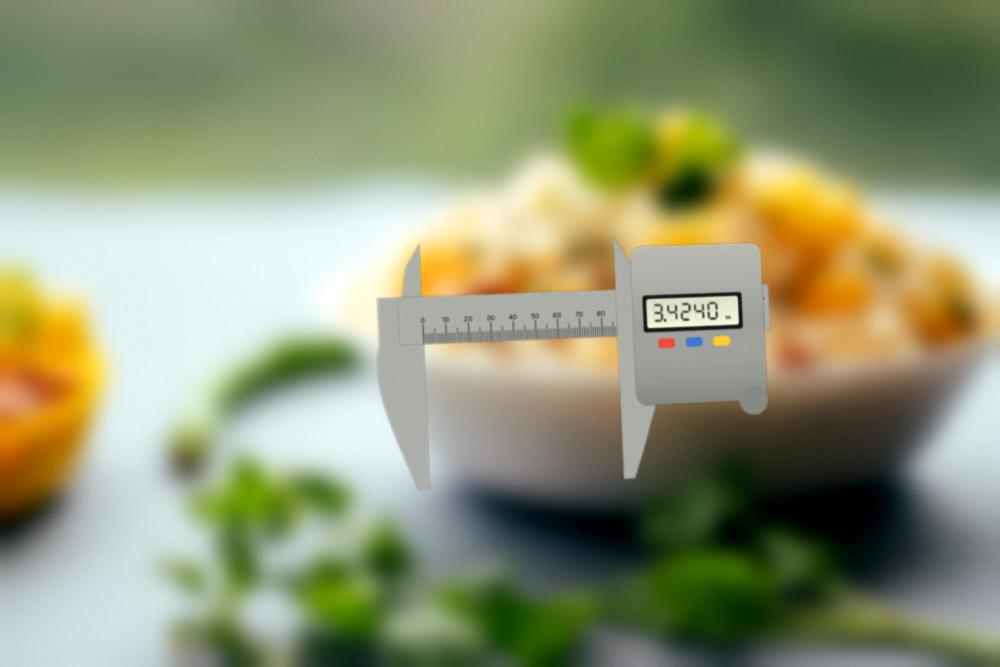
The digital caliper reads 3.4240 in
